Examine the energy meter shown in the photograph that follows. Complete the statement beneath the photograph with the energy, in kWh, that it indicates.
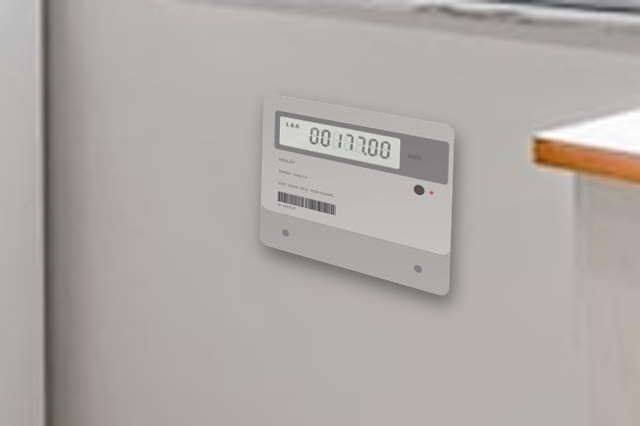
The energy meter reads 177.00 kWh
